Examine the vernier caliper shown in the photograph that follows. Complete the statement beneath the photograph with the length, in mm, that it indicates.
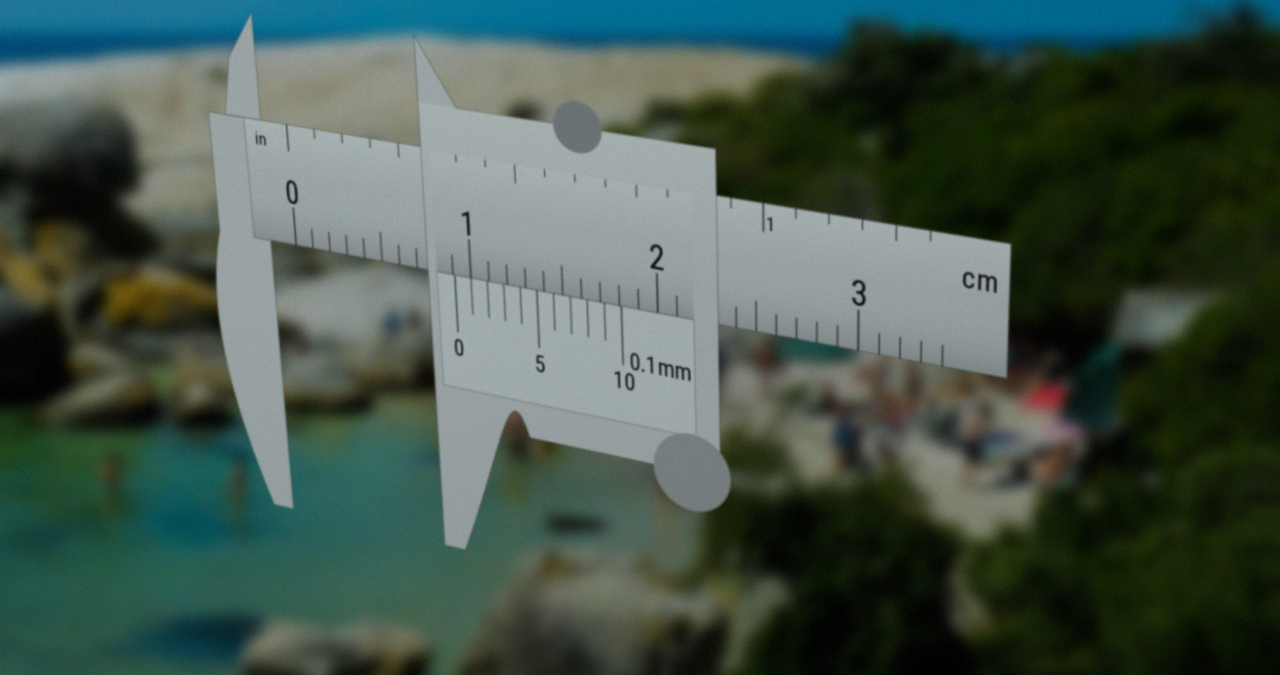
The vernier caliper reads 9.1 mm
